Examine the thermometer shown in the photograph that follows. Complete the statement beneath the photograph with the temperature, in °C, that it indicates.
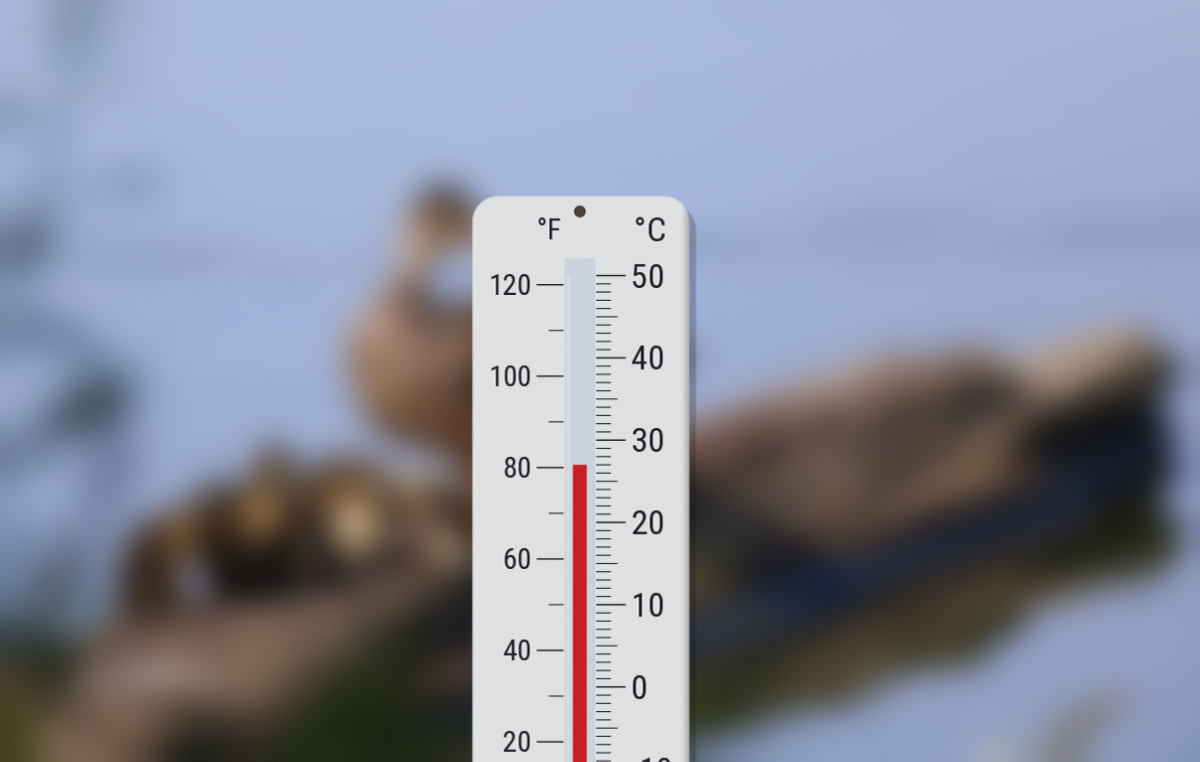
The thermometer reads 27 °C
